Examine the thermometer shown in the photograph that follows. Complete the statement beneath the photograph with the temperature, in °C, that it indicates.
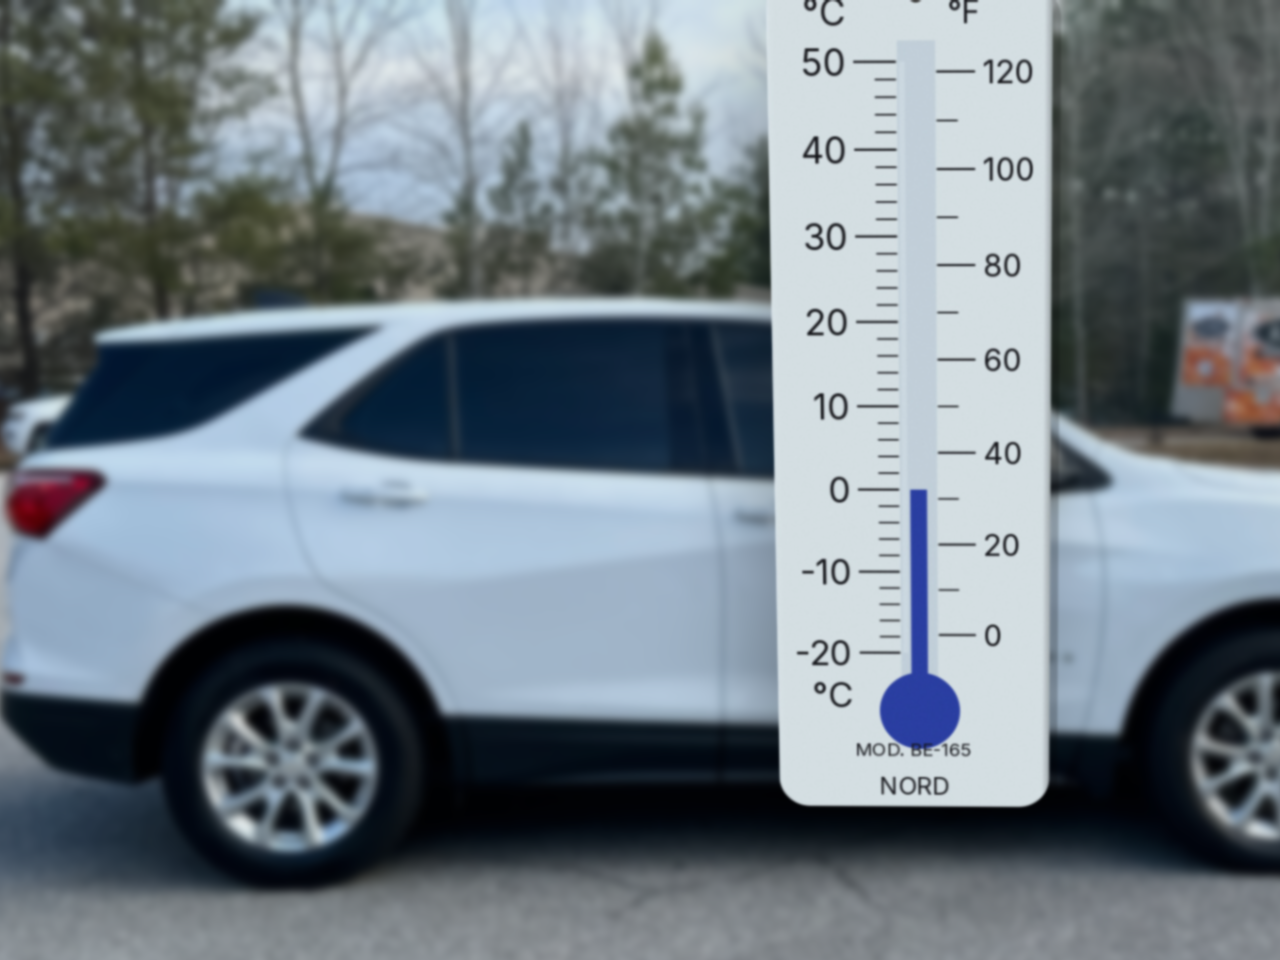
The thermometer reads 0 °C
